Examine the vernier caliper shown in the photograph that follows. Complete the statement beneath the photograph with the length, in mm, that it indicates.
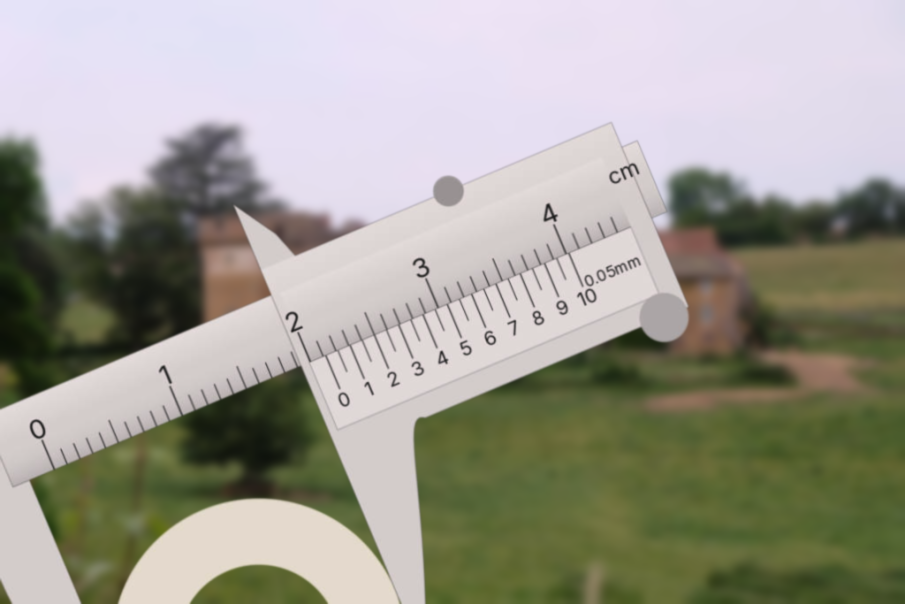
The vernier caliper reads 21.2 mm
